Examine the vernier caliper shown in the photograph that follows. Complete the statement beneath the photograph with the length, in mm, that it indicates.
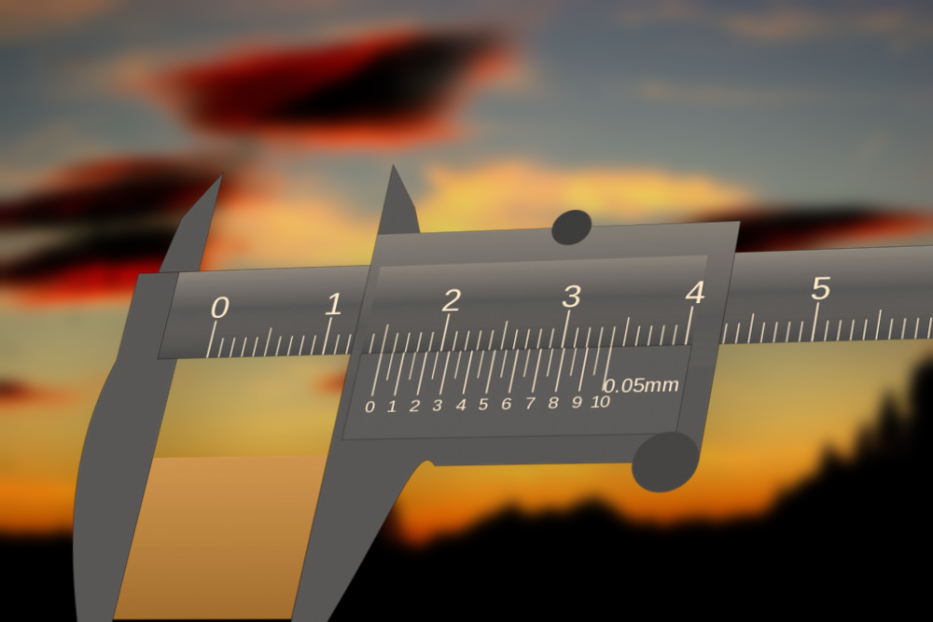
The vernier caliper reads 15.0 mm
